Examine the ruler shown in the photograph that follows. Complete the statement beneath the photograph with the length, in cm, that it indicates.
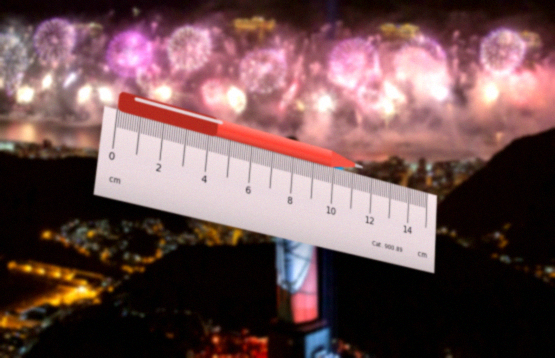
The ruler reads 11.5 cm
